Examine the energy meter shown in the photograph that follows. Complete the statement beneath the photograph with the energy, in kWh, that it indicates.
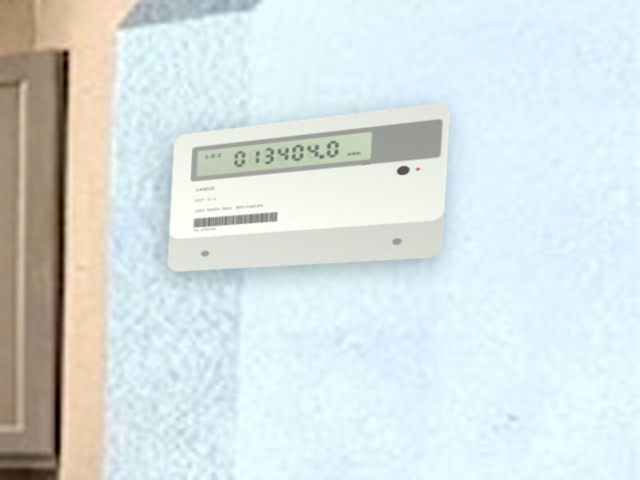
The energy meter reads 13404.0 kWh
